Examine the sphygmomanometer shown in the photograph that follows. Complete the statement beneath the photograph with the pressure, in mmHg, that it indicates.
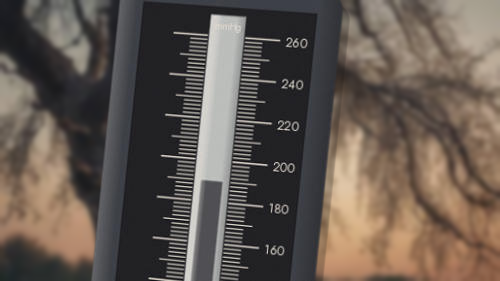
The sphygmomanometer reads 190 mmHg
